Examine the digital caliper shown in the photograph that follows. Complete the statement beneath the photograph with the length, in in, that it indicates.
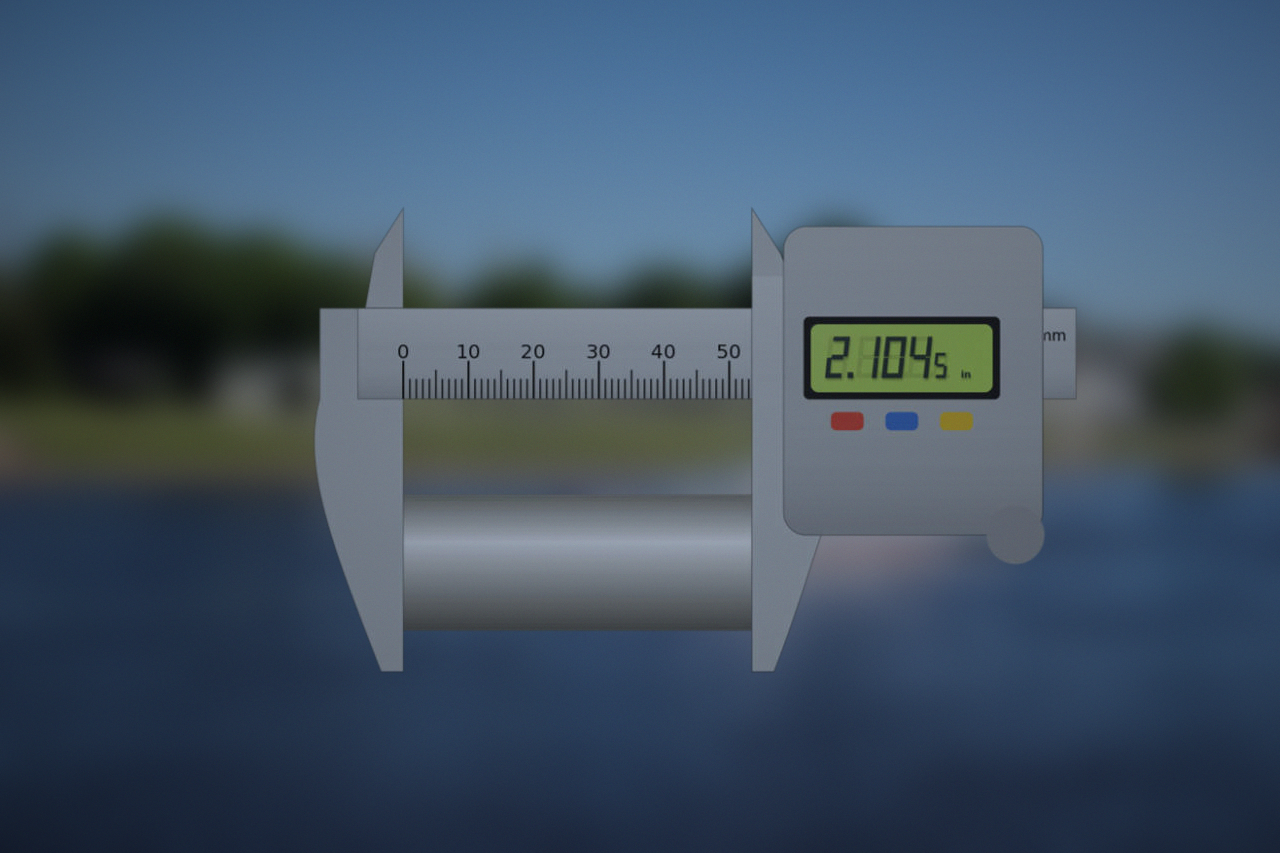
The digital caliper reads 2.1045 in
